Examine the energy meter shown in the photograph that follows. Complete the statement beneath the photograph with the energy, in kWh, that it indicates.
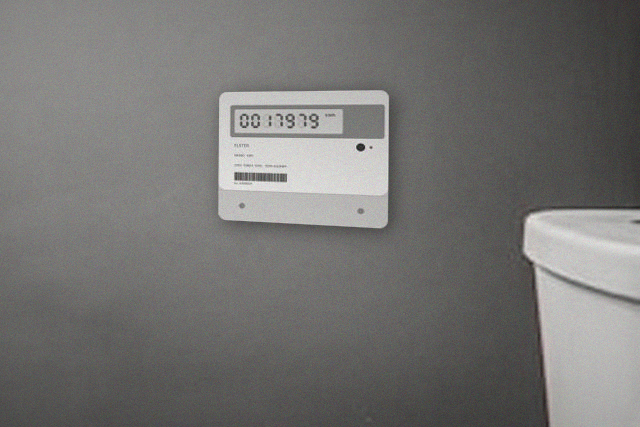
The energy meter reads 17979 kWh
